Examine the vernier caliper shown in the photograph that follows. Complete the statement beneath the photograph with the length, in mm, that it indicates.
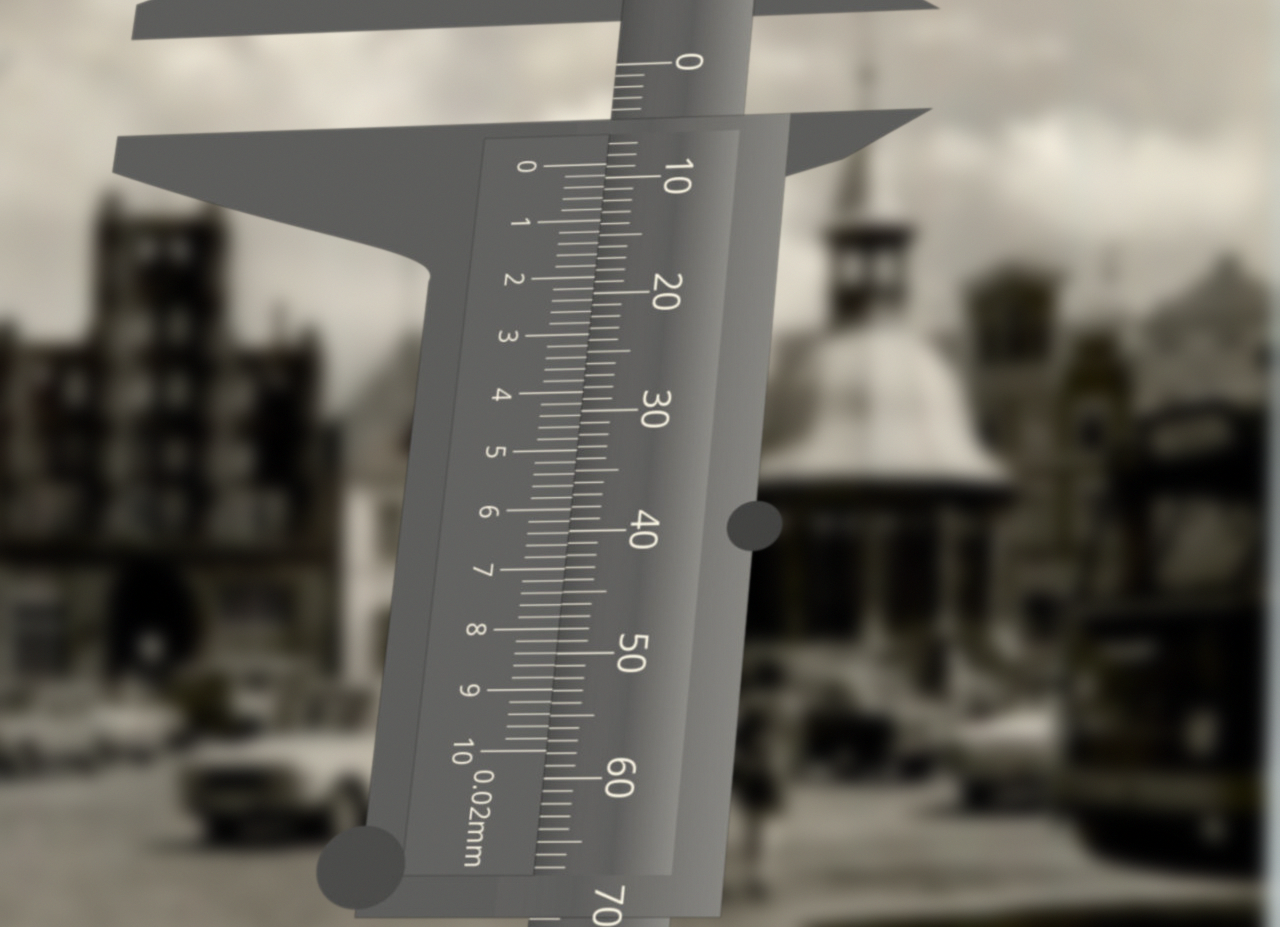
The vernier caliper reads 8.8 mm
